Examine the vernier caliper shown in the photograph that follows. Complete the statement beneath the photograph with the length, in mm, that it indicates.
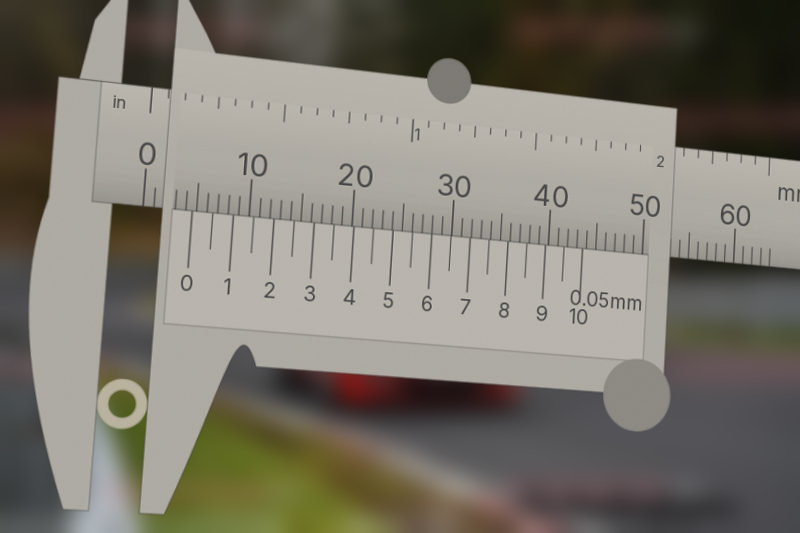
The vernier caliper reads 4.6 mm
